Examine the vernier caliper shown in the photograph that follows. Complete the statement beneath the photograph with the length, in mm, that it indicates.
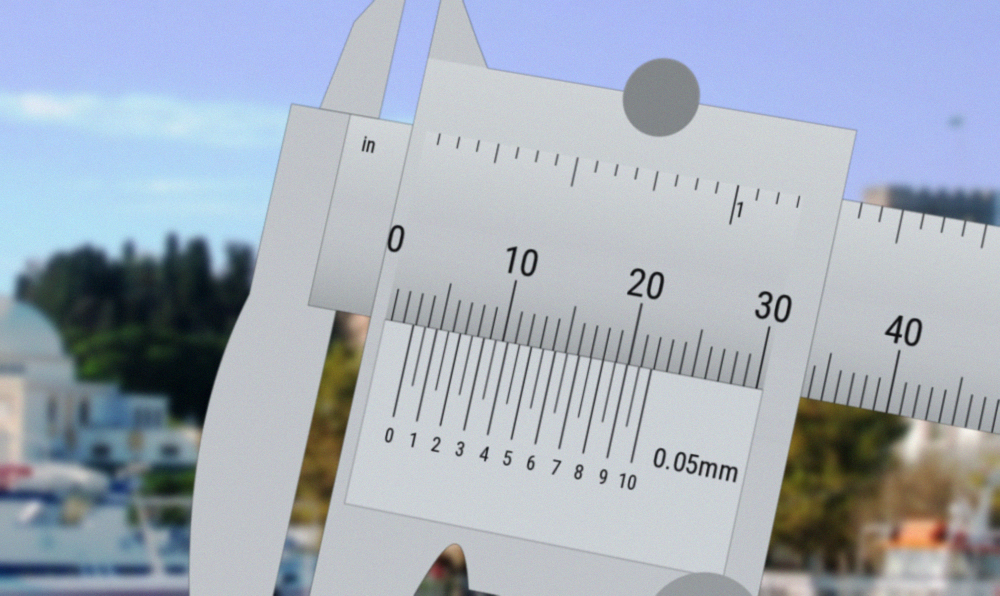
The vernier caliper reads 2.8 mm
